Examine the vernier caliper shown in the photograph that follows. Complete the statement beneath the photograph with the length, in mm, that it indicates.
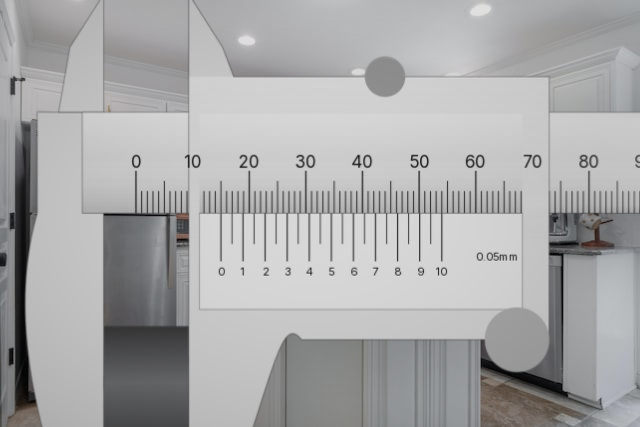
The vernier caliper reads 15.0 mm
